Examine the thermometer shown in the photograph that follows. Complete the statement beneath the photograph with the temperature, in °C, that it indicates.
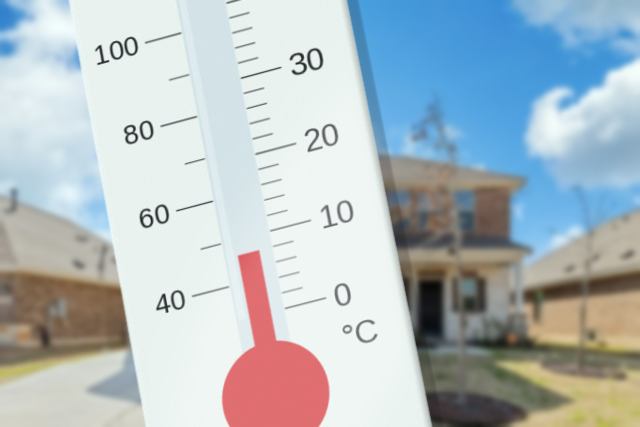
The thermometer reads 8 °C
